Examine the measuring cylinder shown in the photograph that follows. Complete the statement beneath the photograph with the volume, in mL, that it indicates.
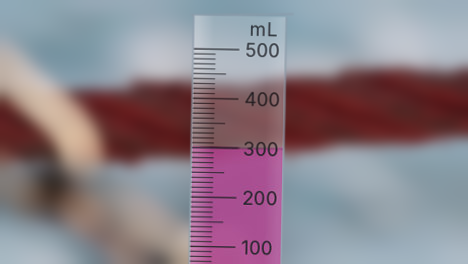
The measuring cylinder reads 300 mL
